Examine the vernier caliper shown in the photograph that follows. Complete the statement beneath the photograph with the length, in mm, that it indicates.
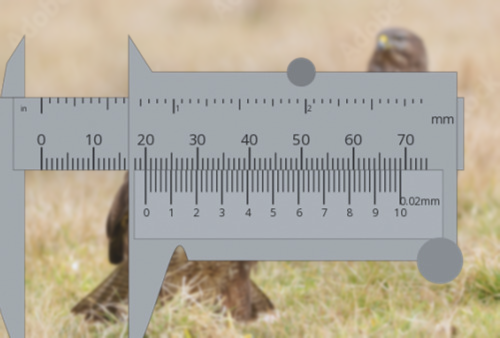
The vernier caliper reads 20.0 mm
